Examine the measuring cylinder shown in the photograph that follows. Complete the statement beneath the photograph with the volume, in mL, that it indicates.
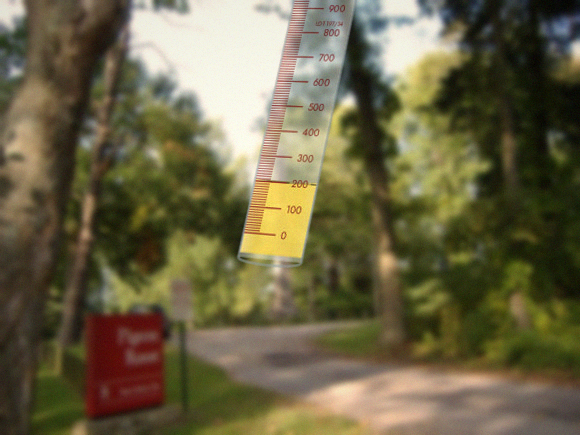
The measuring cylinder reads 200 mL
